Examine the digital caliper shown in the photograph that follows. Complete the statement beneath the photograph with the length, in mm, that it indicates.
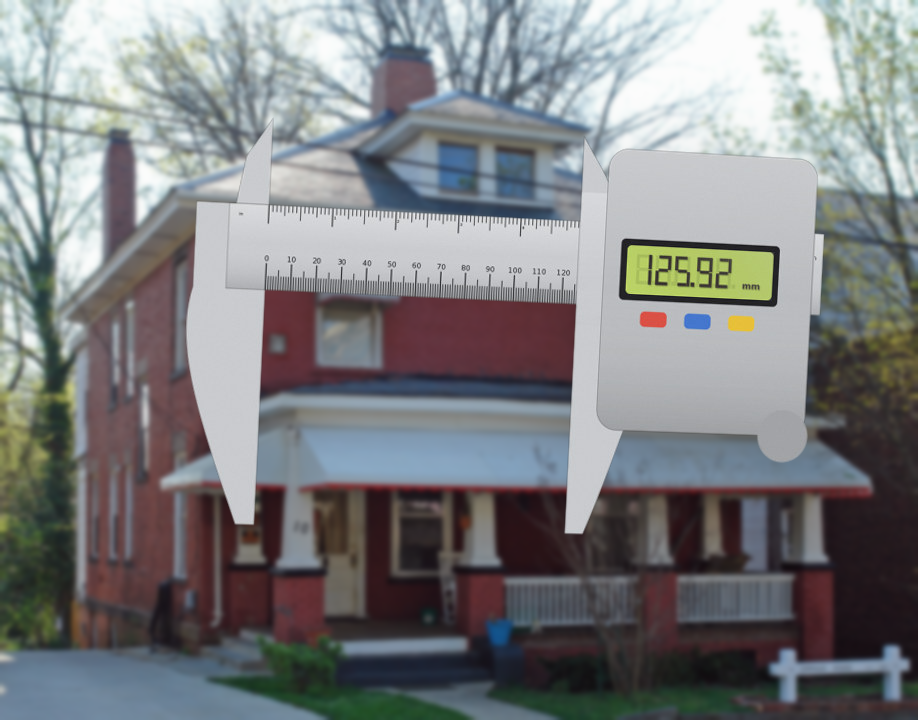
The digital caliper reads 125.92 mm
